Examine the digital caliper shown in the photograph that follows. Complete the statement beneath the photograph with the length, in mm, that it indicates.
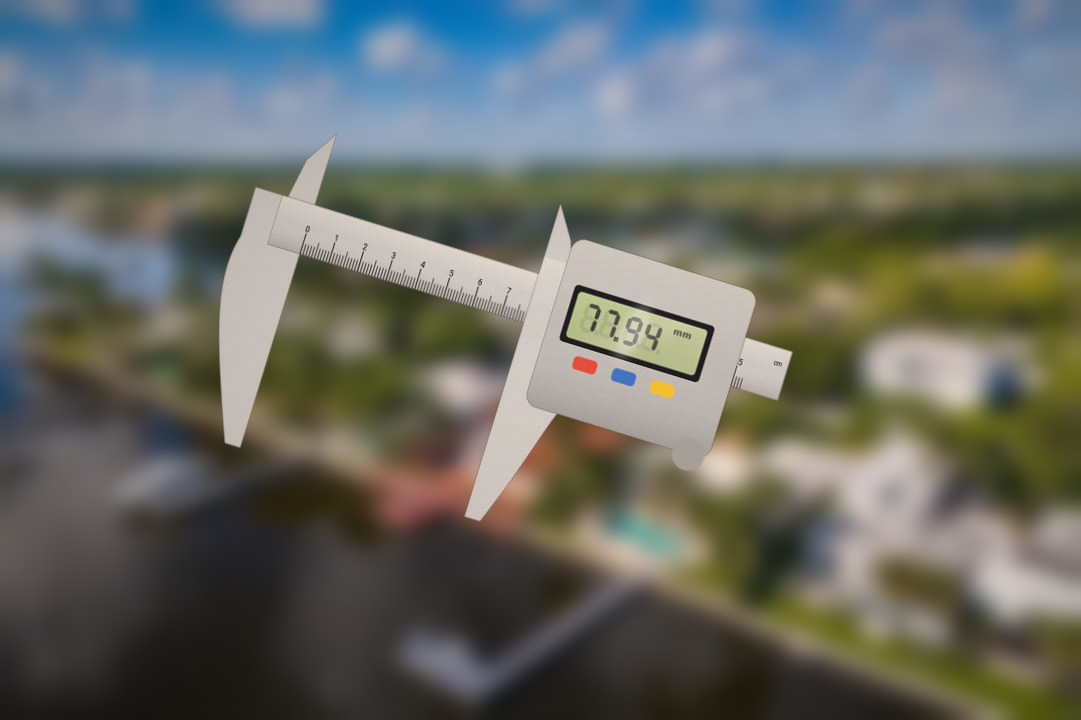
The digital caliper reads 77.94 mm
